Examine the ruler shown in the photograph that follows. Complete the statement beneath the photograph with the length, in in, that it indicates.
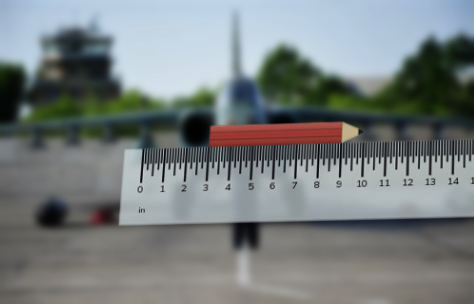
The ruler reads 7 in
